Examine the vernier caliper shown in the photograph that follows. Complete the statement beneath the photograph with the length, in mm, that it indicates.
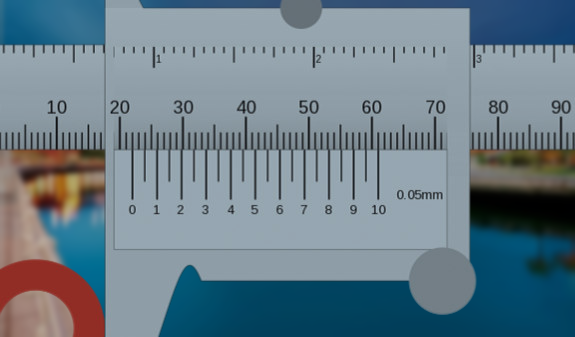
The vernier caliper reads 22.0 mm
